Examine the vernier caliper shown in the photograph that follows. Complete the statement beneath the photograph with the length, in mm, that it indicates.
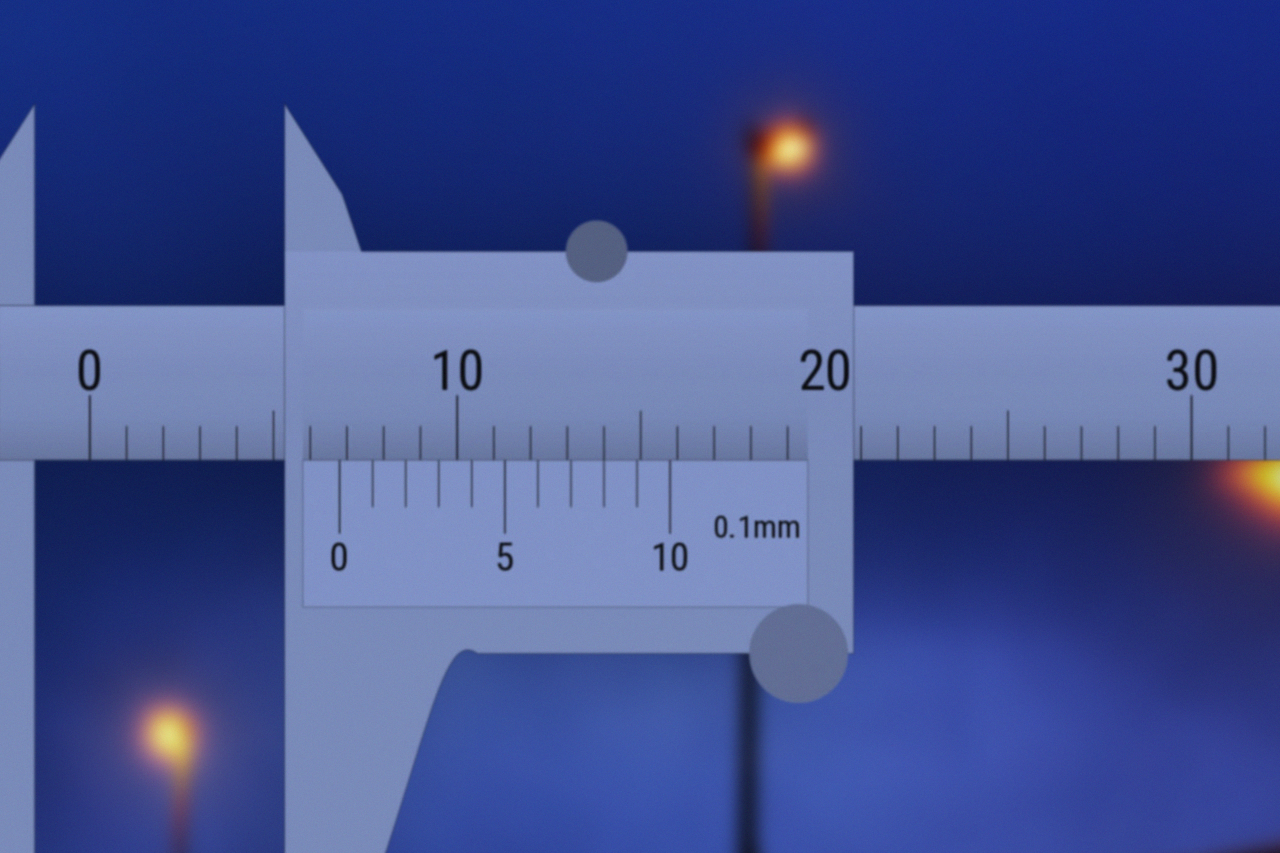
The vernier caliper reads 6.8 mm
